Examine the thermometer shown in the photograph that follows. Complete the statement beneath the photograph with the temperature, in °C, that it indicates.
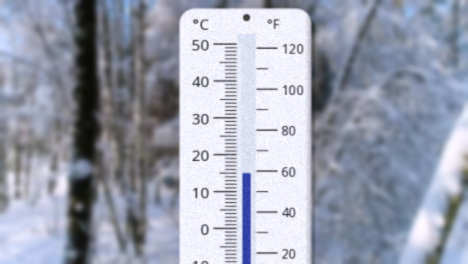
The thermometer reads 15 °C
